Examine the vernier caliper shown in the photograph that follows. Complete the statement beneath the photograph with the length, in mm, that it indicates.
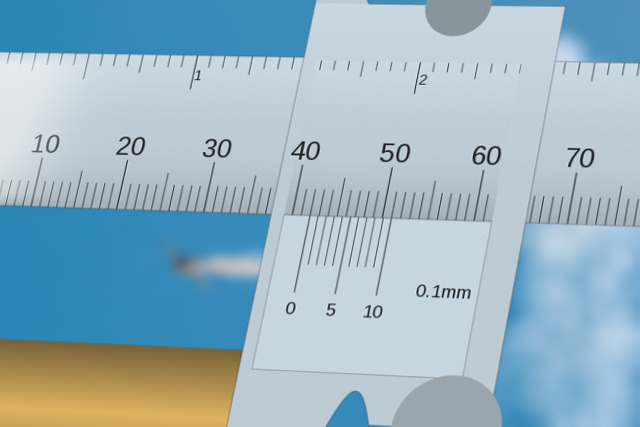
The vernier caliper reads 42.0 mm
